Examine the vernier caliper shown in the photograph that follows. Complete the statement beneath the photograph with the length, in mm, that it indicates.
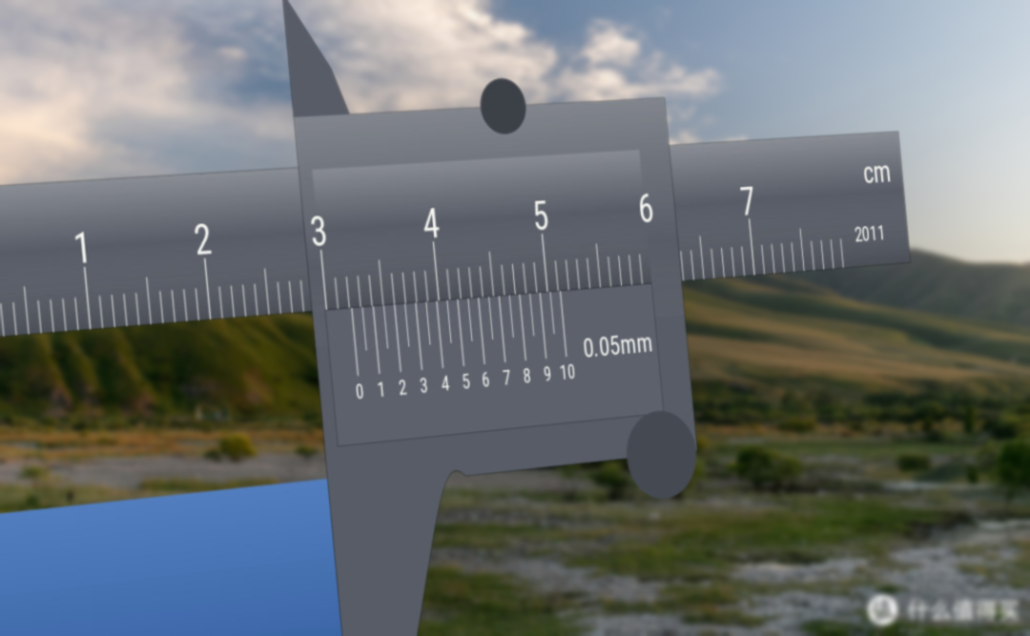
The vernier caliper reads 32.2 mm
